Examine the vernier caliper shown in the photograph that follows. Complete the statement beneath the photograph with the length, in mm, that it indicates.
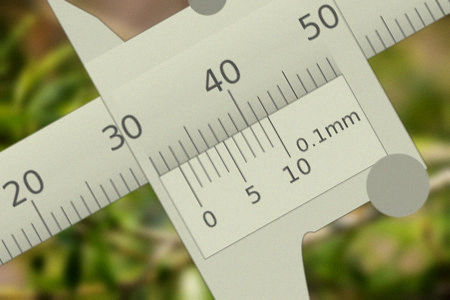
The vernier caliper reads 32.9 mm
